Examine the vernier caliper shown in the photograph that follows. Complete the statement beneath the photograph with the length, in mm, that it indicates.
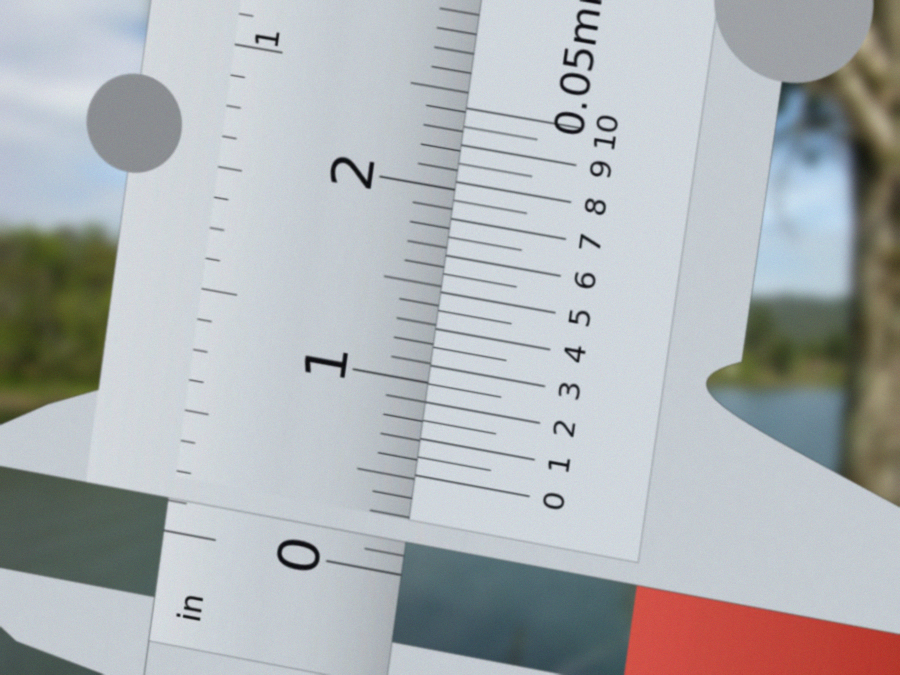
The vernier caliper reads 5.2 mm
